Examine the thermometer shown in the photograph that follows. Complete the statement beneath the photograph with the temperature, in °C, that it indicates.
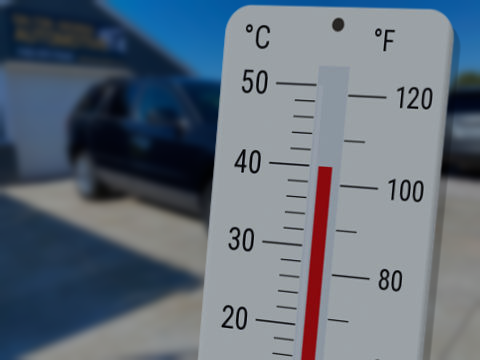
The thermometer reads 40 °C
